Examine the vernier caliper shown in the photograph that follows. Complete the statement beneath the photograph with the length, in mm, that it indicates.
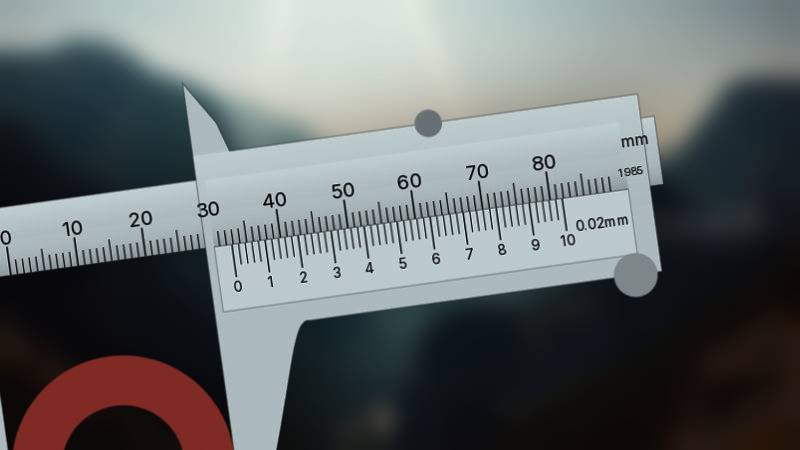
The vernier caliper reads 32.8 mm
